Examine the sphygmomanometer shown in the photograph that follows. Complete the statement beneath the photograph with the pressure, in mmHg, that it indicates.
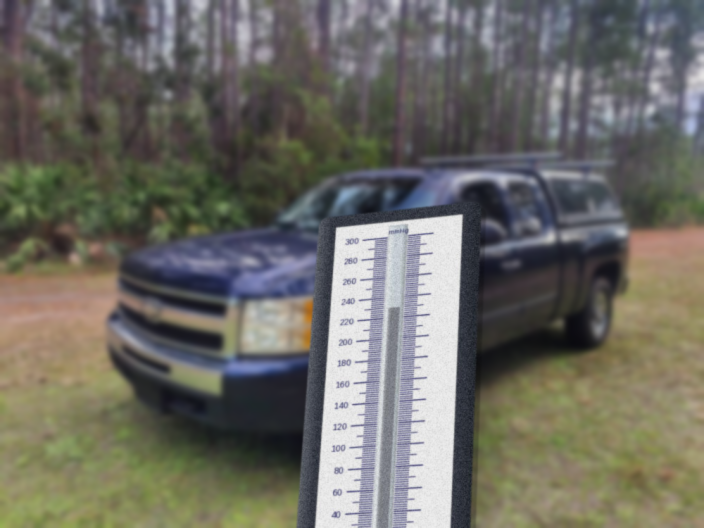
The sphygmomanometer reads 230 mmHg
